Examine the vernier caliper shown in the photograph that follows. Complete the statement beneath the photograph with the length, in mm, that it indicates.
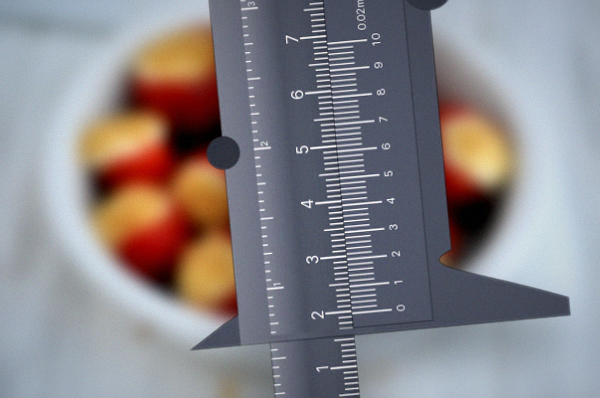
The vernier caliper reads 19.6 mm
